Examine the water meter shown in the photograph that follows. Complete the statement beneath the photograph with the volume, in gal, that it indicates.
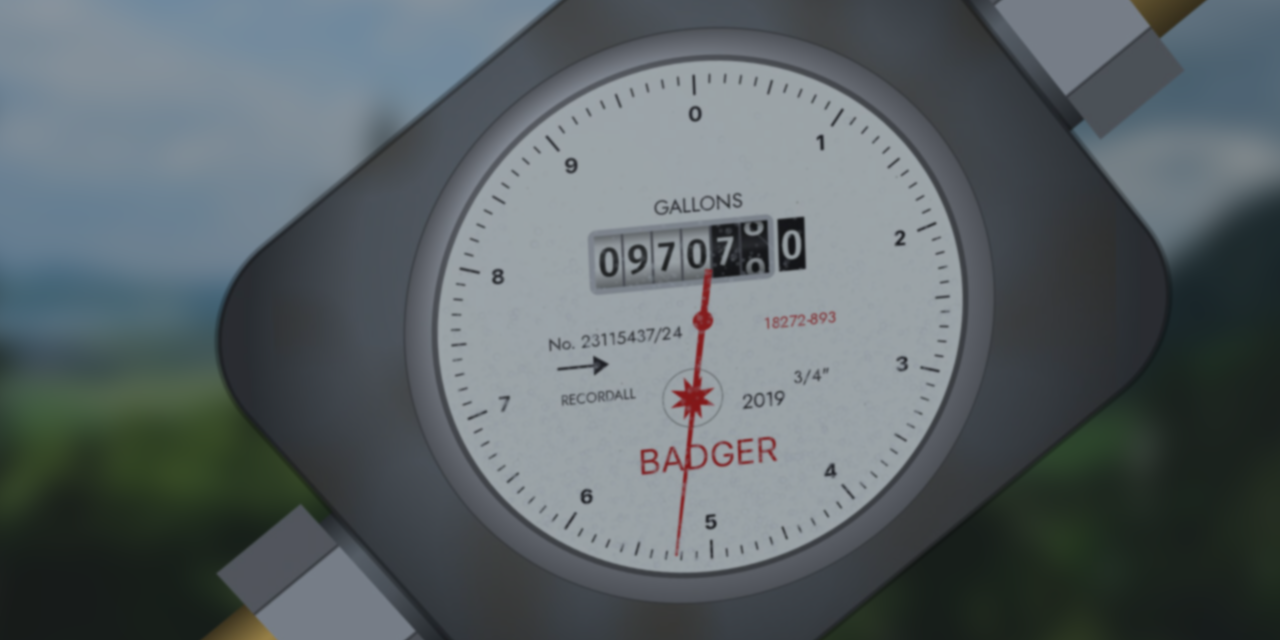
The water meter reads 970785.2 gal
